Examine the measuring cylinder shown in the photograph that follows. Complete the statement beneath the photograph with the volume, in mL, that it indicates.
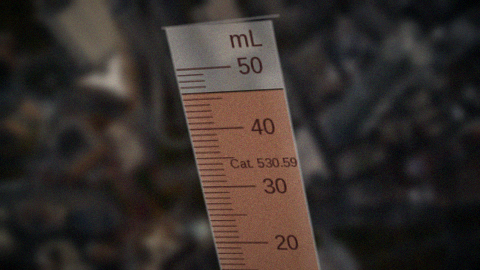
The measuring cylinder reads 46 mL
